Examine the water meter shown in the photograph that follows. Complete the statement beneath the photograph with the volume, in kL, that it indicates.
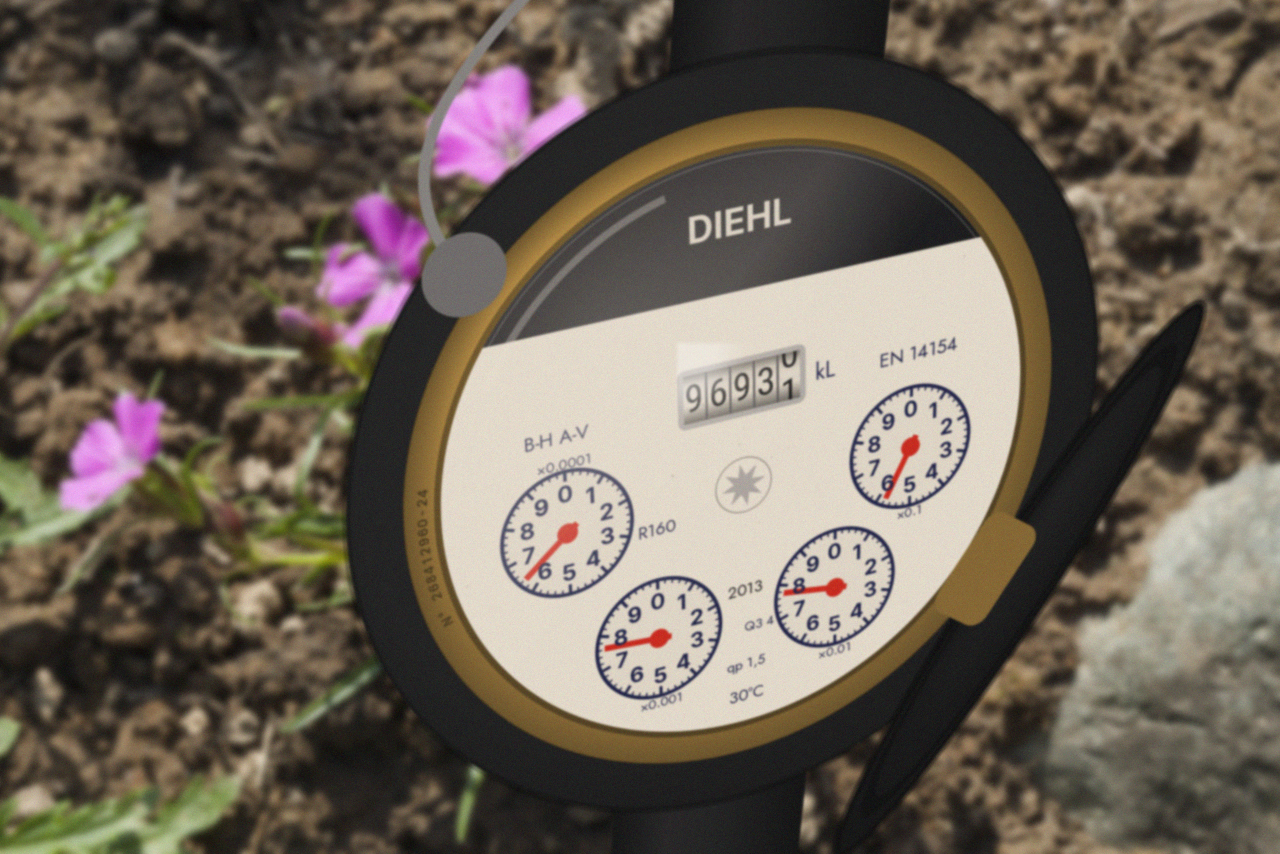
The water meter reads 96930.5776 kL
